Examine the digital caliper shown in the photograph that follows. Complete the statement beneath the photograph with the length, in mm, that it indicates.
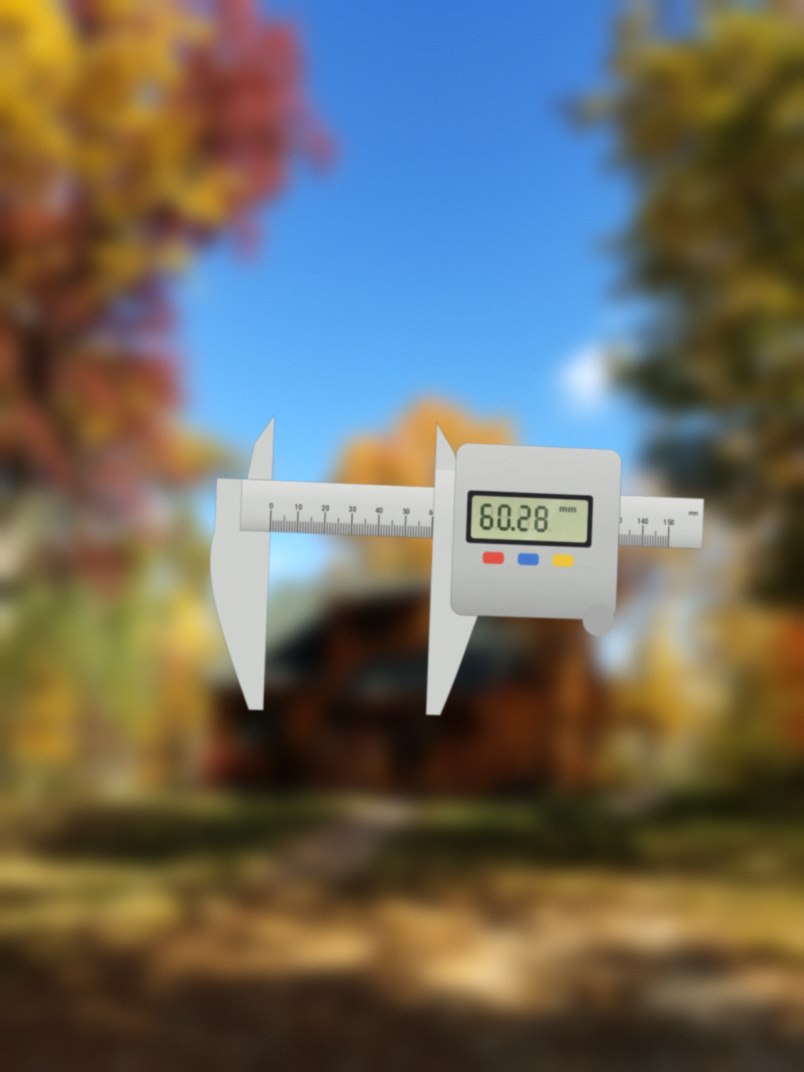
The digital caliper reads 60.28 mm
